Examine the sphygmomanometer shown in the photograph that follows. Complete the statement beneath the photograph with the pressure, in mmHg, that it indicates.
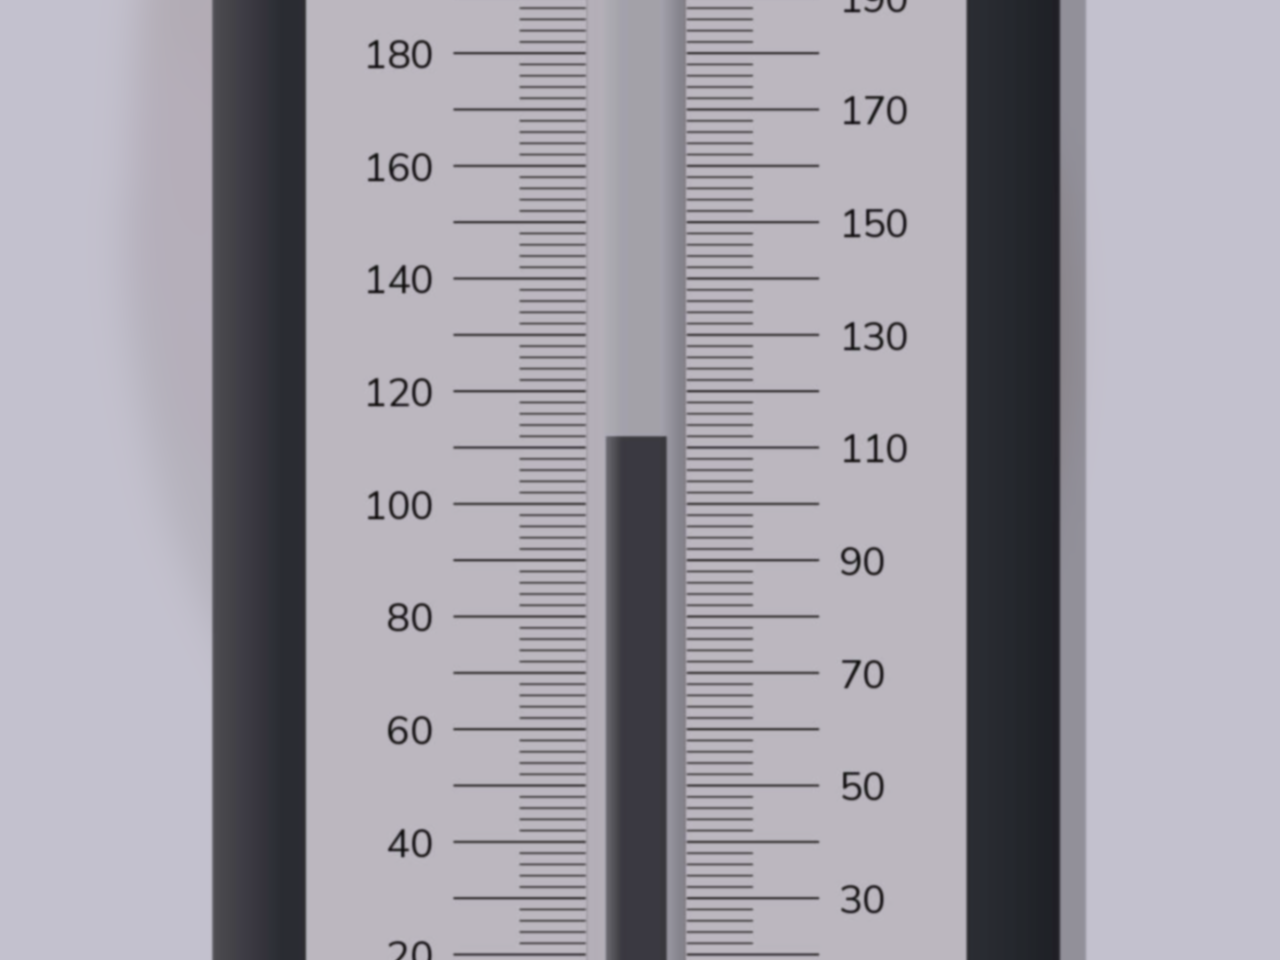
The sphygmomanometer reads 112 mmHg
